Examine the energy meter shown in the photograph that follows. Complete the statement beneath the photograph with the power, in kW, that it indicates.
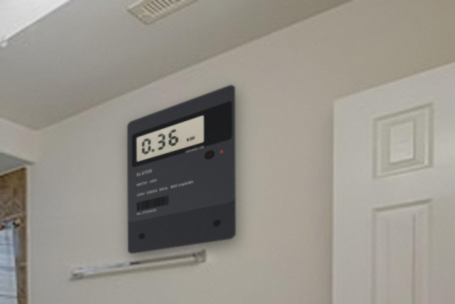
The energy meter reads 0.36 kW
